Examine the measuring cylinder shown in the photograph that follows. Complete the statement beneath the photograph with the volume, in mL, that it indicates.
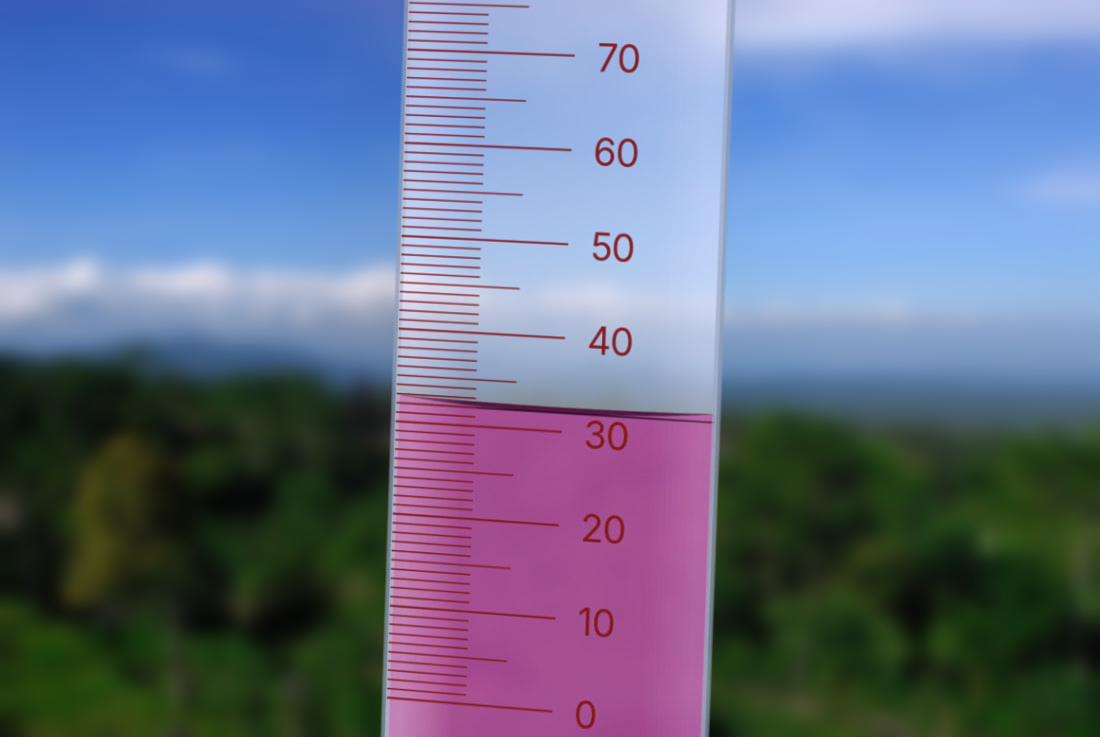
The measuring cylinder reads 32 mL
